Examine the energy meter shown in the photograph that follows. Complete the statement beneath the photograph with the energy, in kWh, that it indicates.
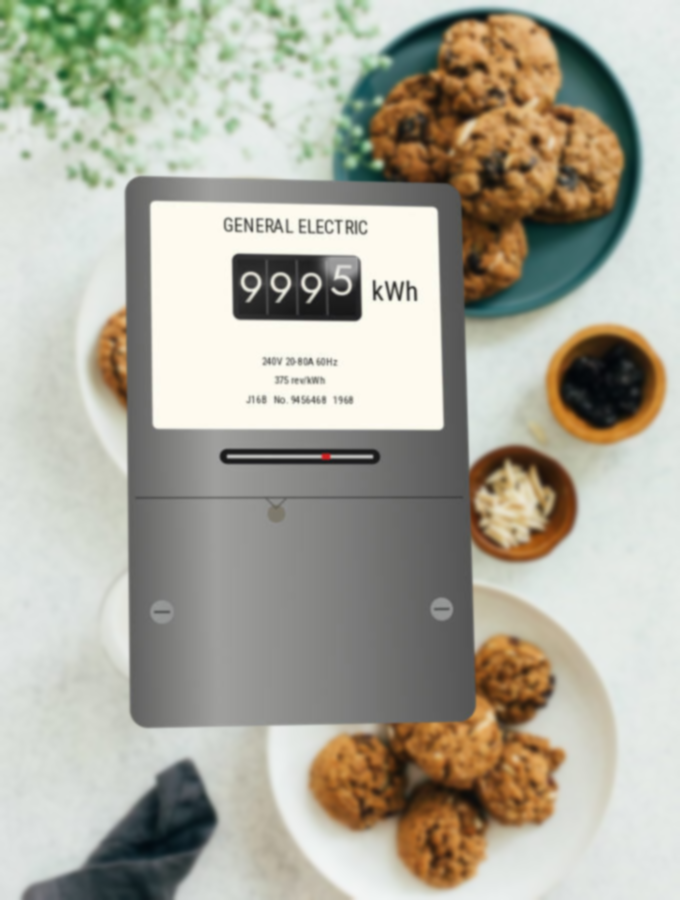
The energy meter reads 9995 kWh
